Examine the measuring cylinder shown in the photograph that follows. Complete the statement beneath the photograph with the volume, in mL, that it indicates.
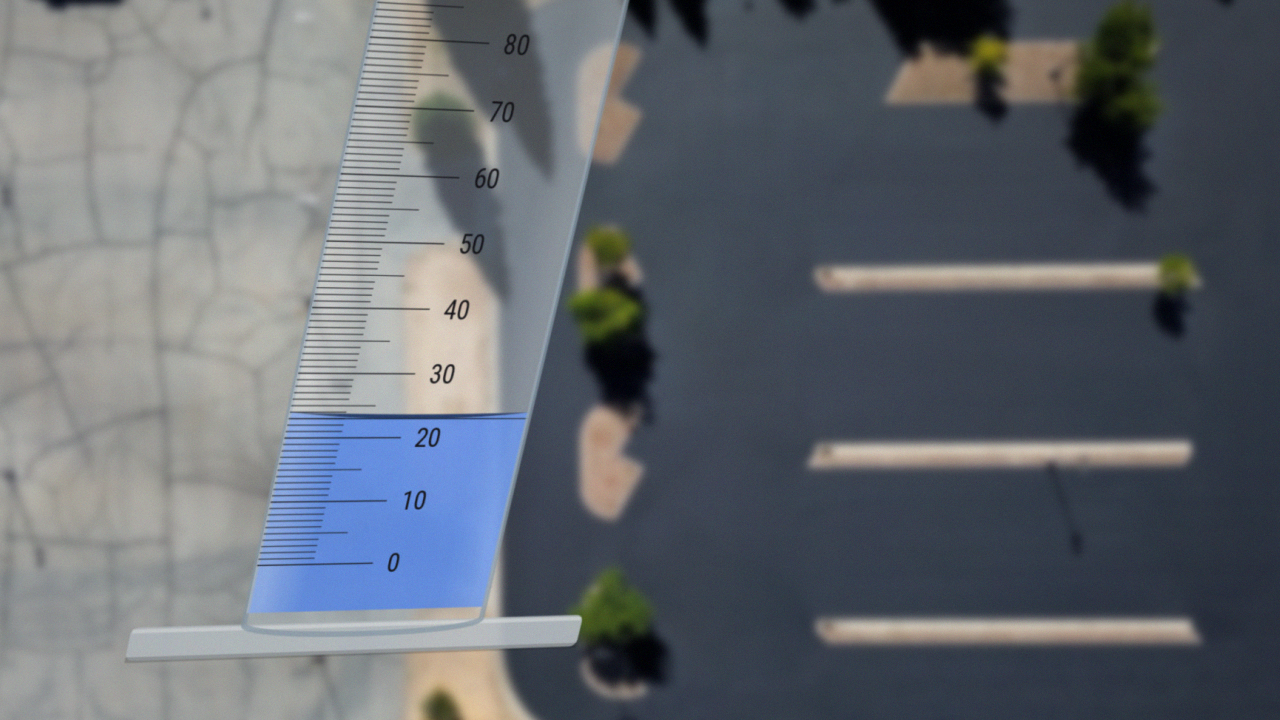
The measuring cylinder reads 23 mL
